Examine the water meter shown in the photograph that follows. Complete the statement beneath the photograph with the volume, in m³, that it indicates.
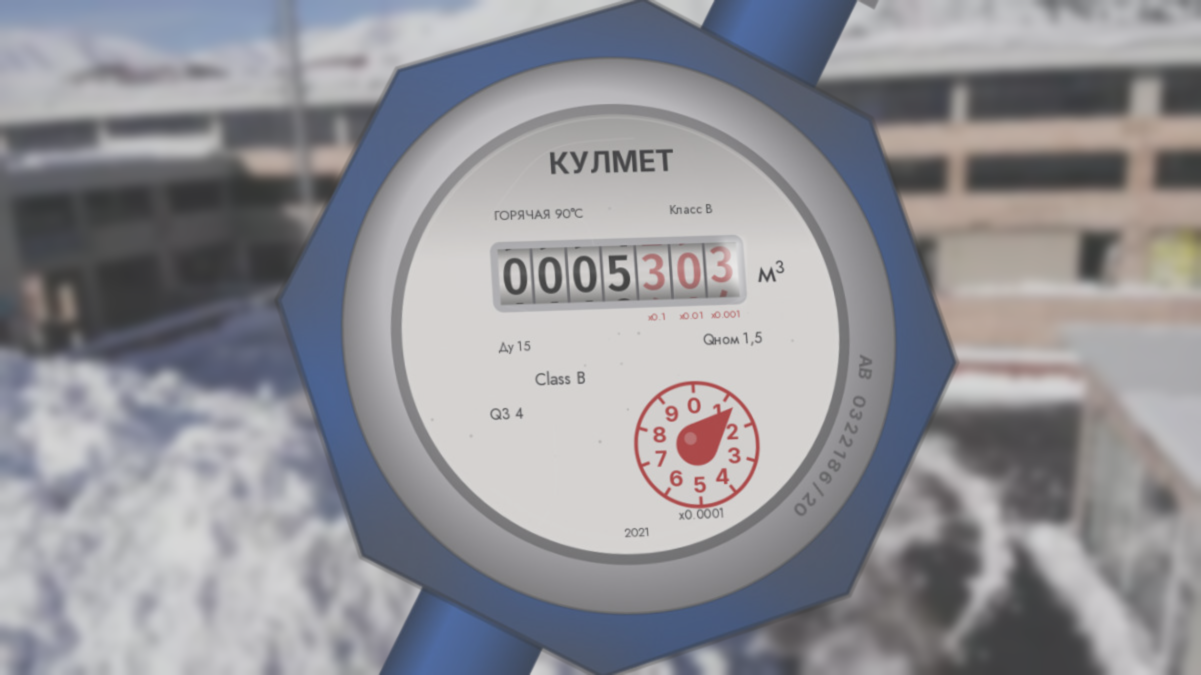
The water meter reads 5.3031 m³
